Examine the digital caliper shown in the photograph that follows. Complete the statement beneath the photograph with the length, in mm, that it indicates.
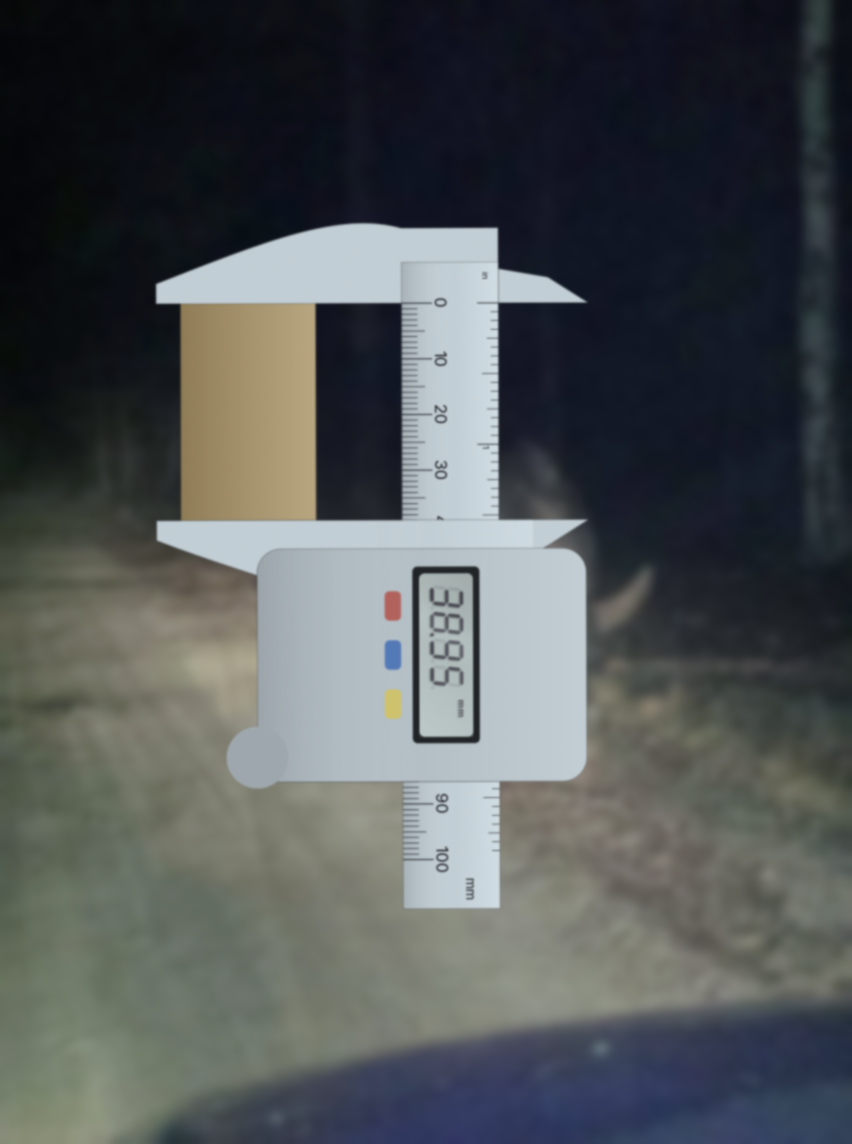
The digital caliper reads 38.95 mm
